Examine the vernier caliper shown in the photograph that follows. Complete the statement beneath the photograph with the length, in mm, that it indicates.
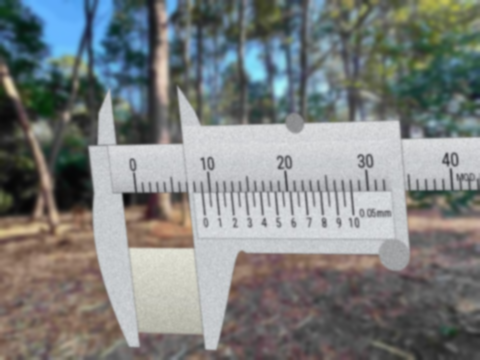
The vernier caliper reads 9.0 mm
